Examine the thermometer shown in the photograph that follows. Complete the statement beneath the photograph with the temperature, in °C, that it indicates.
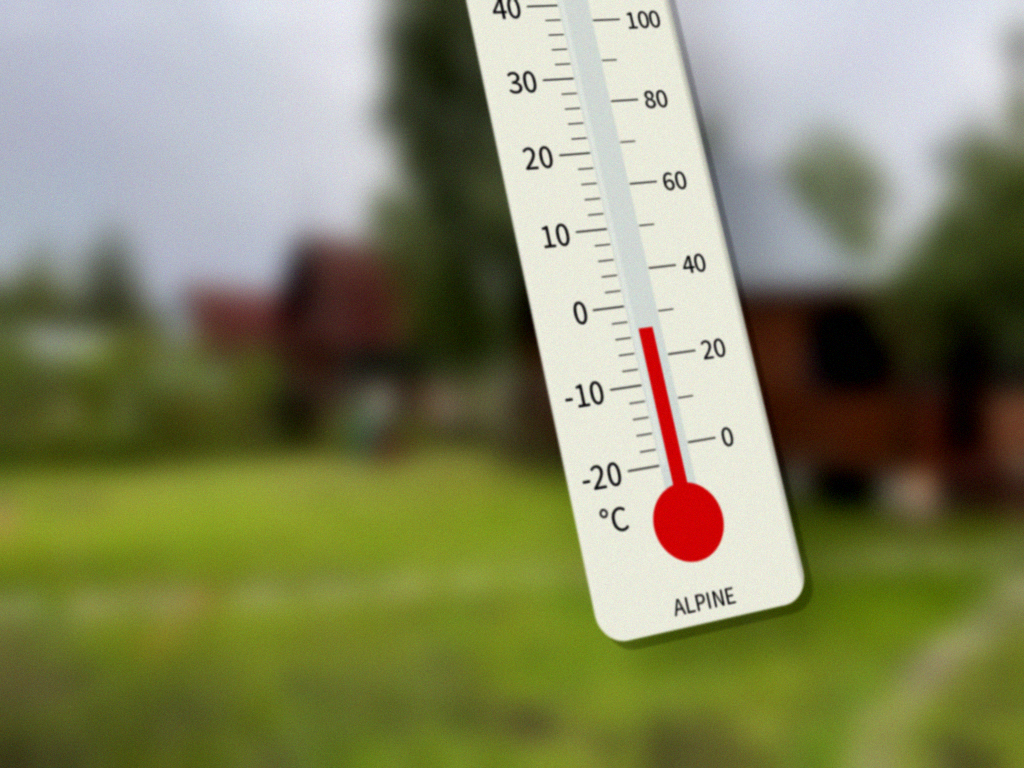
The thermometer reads -3 °C
